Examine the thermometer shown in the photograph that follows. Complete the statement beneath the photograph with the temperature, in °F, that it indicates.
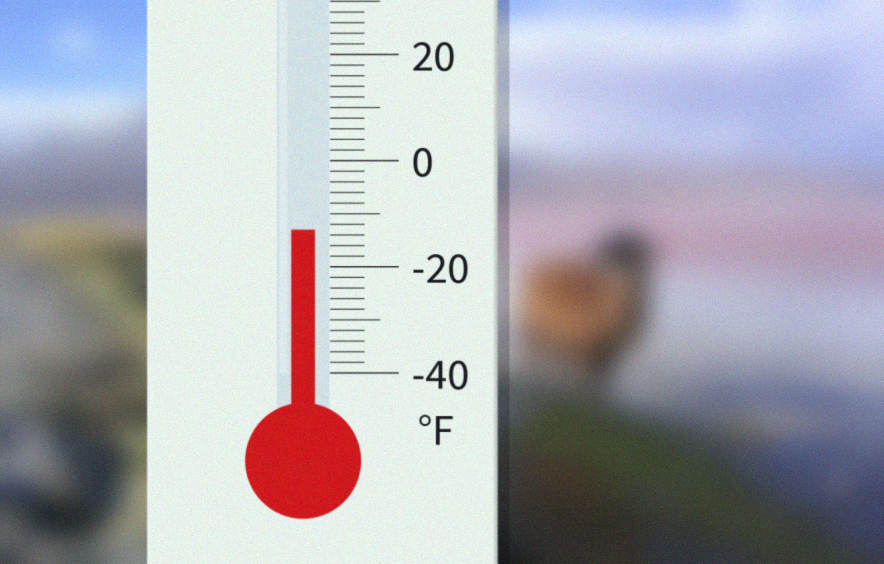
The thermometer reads -13 °F
